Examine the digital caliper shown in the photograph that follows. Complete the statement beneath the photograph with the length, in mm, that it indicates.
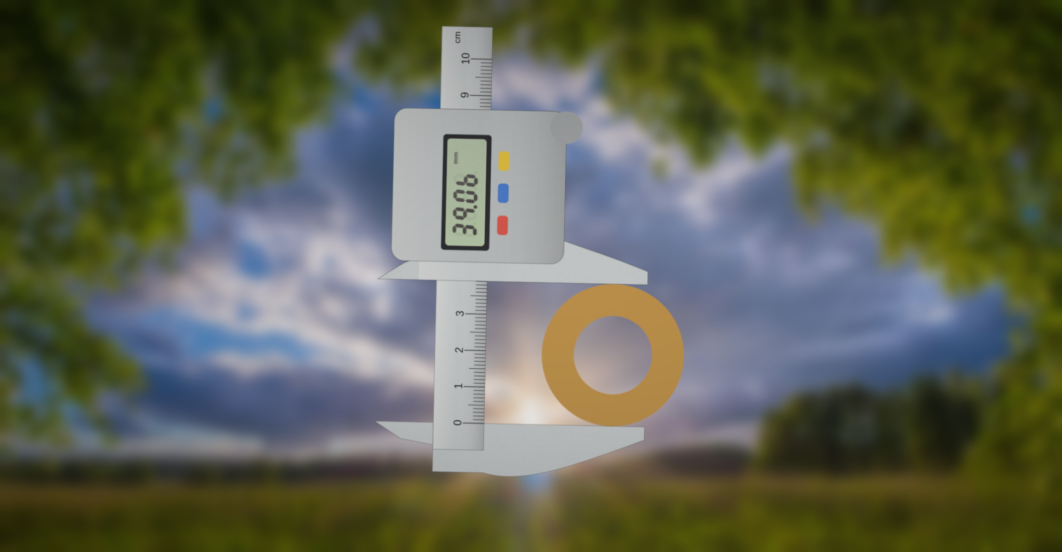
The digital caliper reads 39.06 mm
